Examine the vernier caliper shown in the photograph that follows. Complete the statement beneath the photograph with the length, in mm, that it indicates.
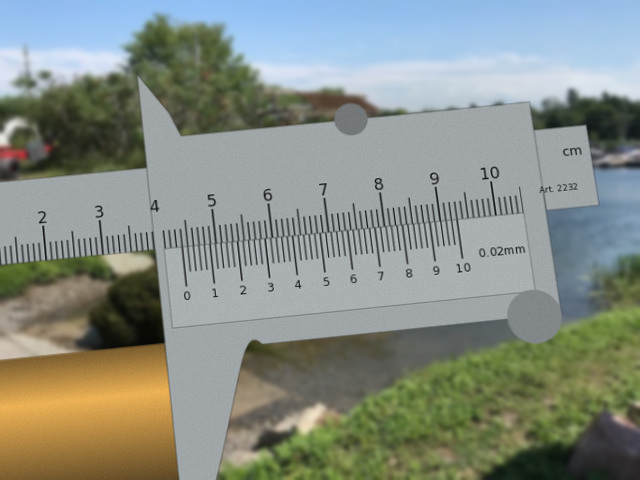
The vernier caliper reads 44.0 mm
